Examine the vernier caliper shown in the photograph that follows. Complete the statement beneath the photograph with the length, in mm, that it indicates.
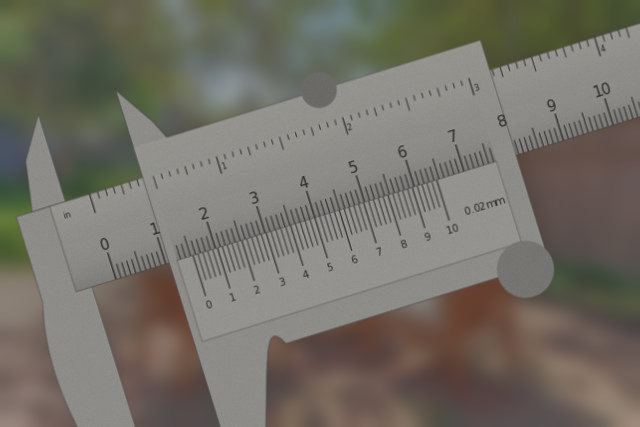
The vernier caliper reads 15.5 mm
